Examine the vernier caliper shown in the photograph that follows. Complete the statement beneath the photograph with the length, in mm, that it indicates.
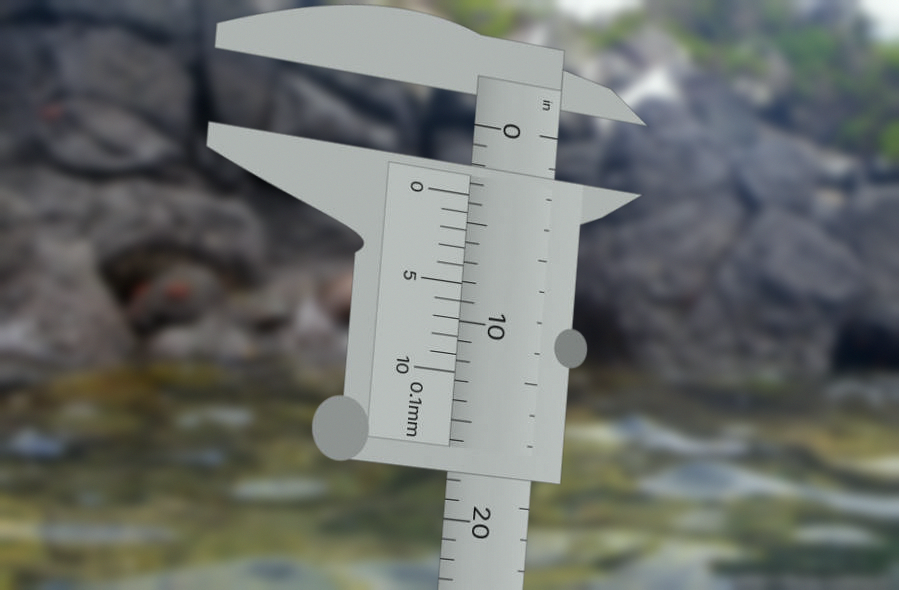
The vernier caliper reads 3.6 mm
